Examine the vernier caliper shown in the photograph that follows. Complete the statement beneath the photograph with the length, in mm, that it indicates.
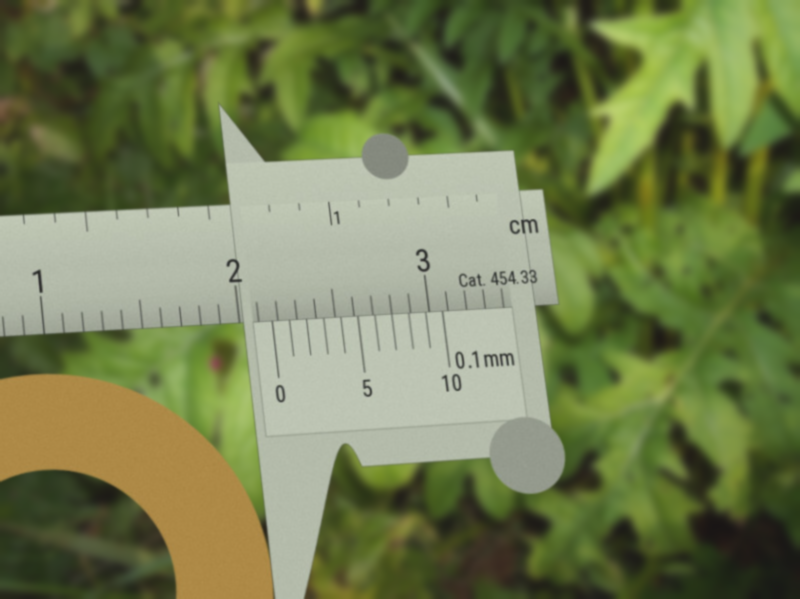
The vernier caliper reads 21.7 mm
